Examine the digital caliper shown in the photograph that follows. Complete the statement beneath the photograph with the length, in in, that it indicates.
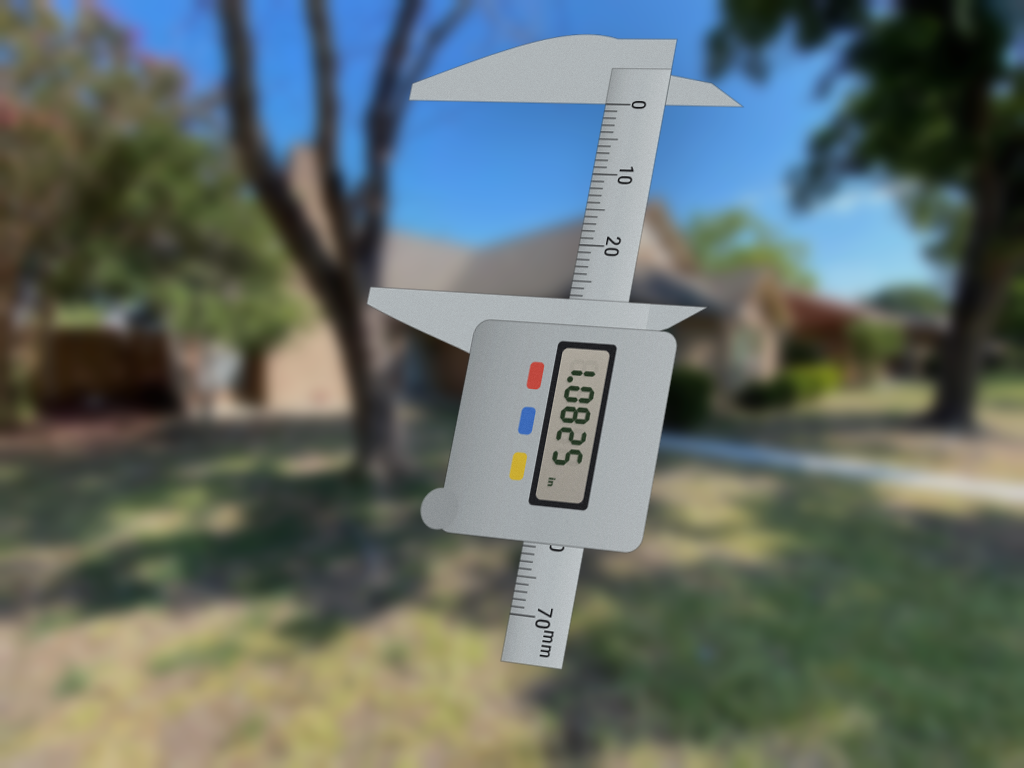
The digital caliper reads 1.0825 in
